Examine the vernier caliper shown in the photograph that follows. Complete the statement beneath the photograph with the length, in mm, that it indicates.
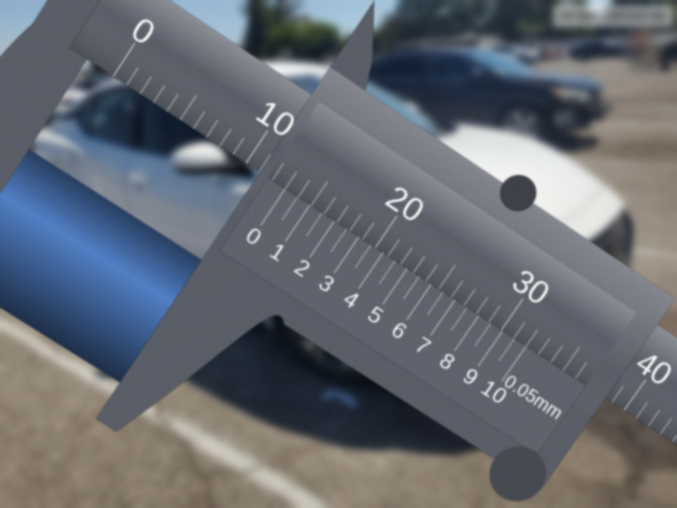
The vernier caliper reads 13.0 mm
